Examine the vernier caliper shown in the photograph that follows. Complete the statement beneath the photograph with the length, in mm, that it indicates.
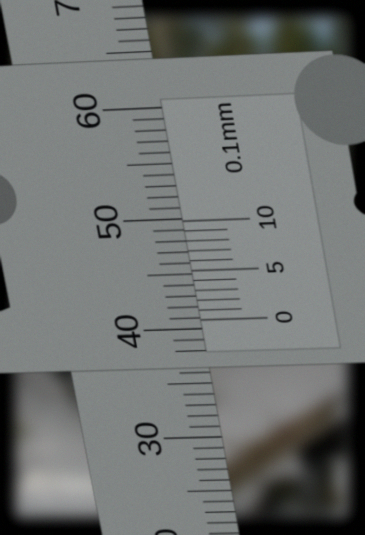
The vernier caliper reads 40.8 mm
